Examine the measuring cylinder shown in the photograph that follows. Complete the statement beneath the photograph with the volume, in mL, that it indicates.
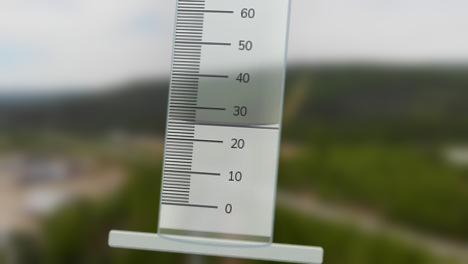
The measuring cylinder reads 25 mL
